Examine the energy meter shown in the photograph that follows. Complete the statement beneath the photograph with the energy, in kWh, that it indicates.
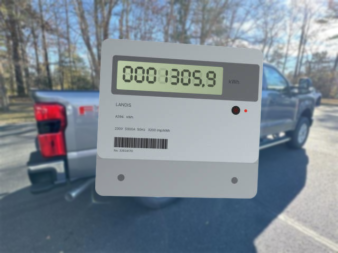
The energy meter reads 1305.9 kWh
